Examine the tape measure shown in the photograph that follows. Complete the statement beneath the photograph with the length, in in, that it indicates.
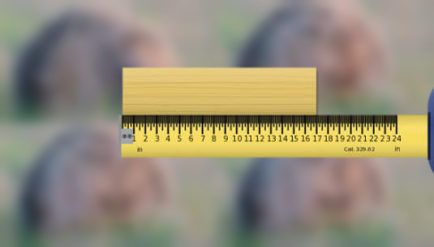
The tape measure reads 17 in
